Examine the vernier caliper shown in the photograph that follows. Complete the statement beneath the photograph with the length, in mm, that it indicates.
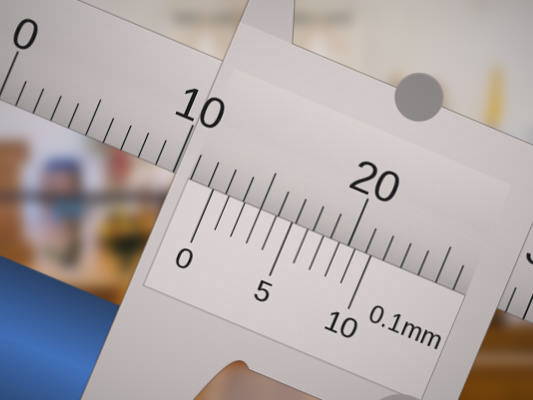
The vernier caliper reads 12.3 mm
